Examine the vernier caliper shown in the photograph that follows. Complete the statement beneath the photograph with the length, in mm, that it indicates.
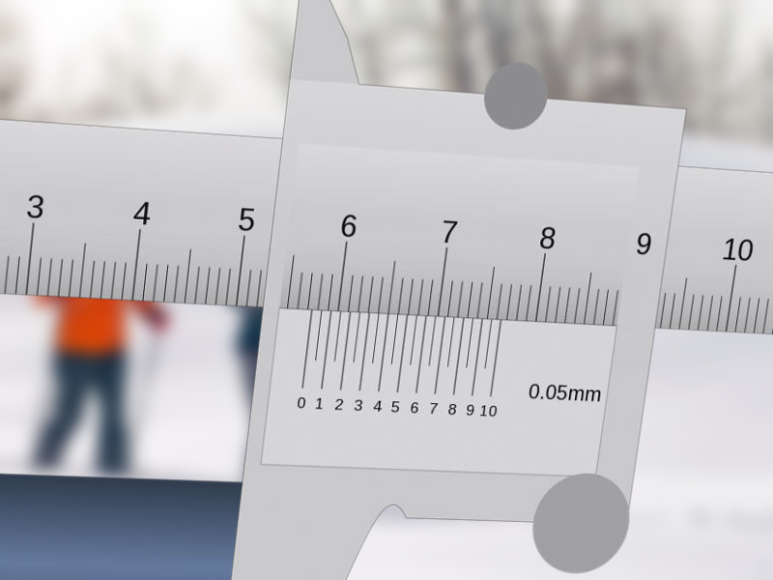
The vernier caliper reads 57.4 mm
